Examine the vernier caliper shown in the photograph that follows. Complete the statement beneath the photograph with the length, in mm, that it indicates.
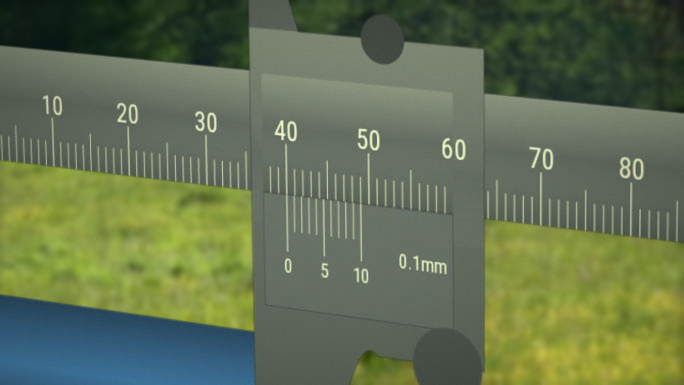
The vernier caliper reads 40.0 mm
